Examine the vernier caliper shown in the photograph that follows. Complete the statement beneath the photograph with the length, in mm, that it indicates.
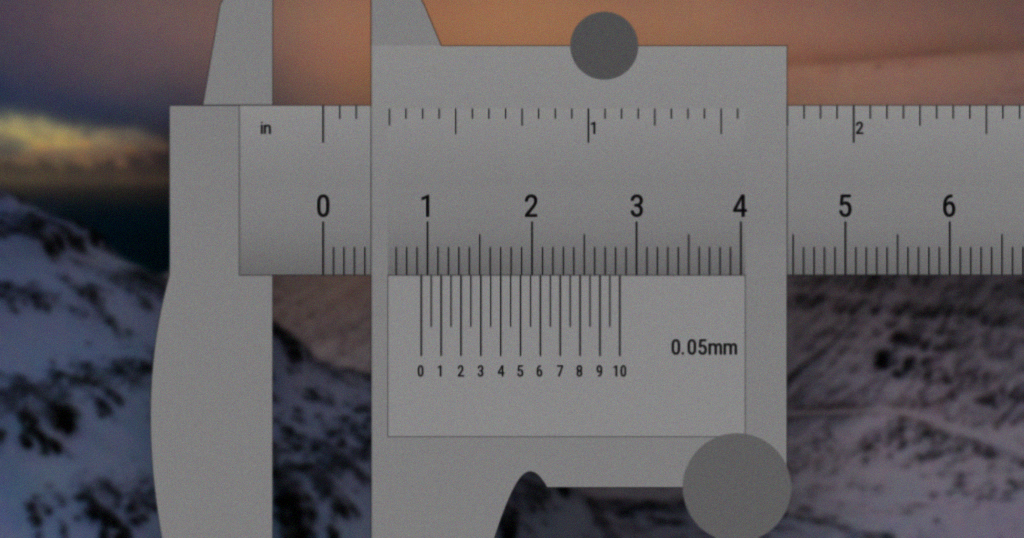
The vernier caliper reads 9.4 mm
